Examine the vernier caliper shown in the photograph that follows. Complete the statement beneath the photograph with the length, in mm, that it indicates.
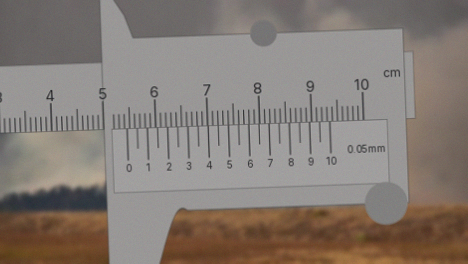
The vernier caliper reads 54.5 mm
